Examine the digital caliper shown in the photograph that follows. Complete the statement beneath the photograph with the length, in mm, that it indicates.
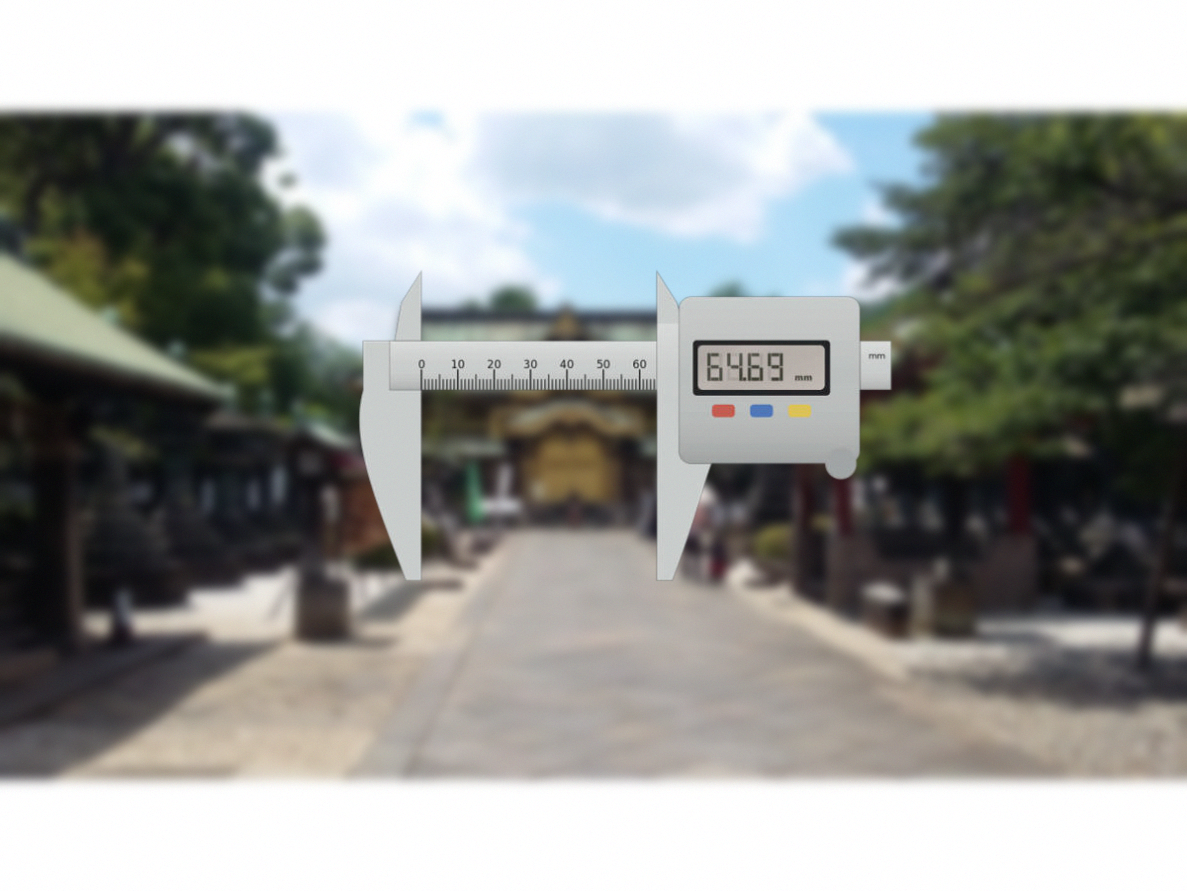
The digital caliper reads 64.69 mm
